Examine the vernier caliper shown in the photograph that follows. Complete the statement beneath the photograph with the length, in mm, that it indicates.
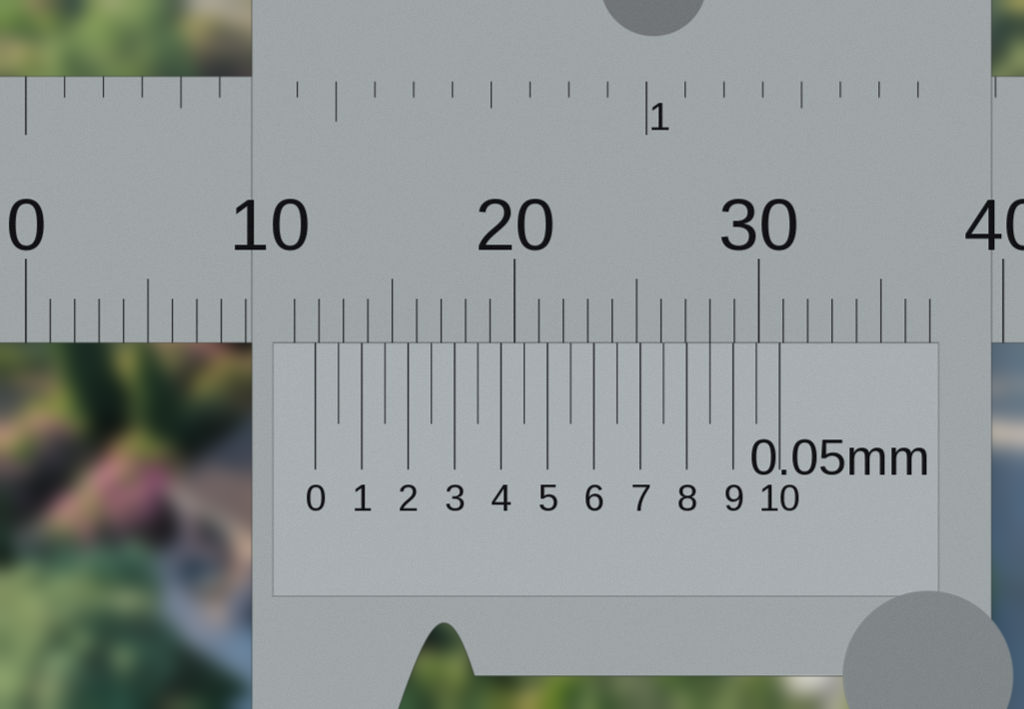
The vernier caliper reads 11.85 mm
